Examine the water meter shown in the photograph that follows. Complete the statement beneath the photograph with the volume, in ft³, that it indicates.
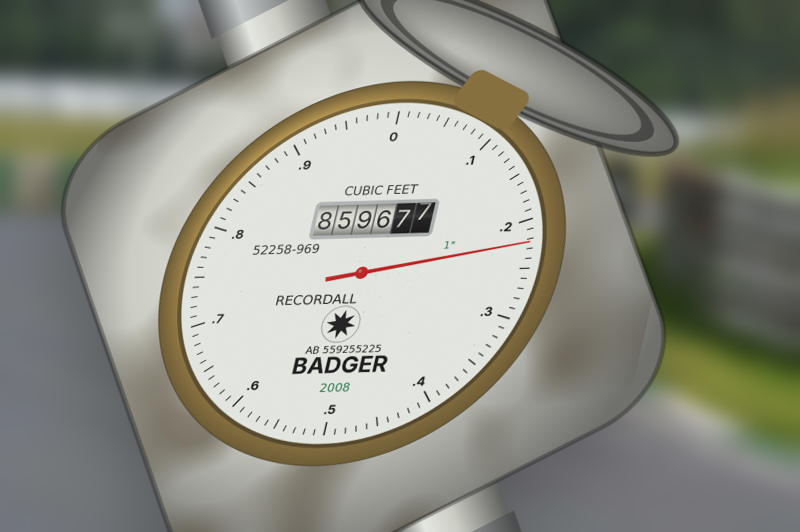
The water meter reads 859677.22 ft³
